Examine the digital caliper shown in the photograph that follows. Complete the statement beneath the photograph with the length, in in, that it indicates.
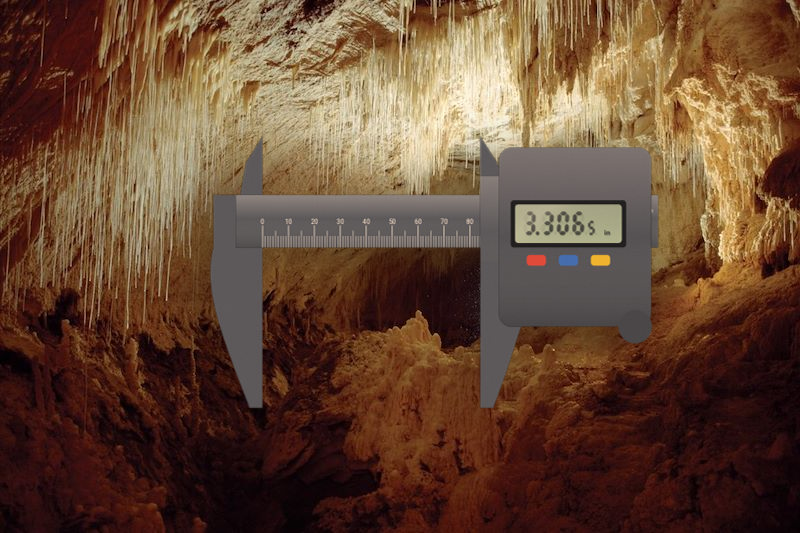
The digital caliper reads 3.3065 in
